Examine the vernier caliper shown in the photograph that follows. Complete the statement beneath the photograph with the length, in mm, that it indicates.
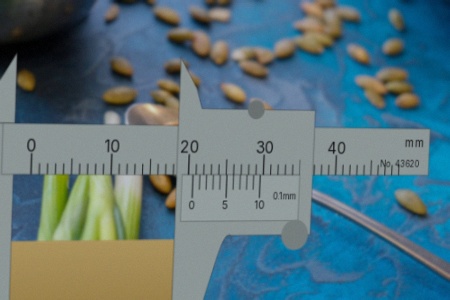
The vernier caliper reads 20.6 mm
